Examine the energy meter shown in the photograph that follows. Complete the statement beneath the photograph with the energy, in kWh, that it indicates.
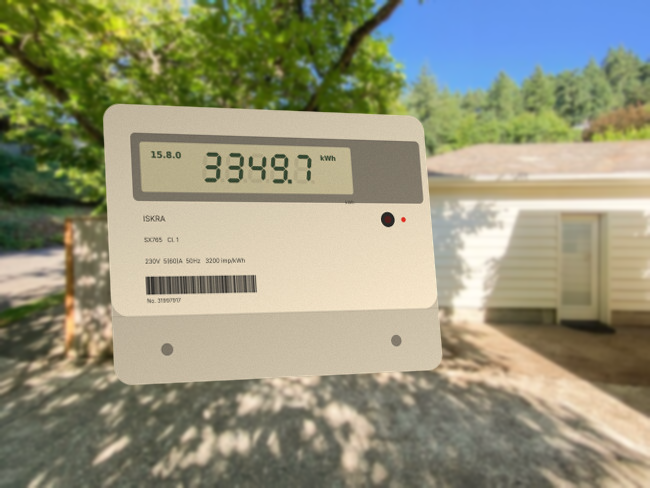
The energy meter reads 3349.7 kWh
